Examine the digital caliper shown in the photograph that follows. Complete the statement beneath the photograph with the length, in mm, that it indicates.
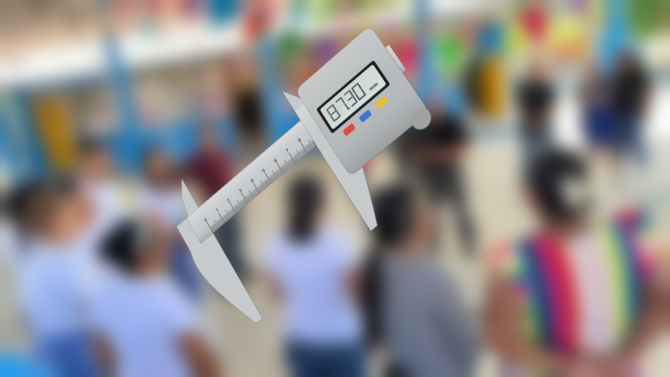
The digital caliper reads 87.30 mm
